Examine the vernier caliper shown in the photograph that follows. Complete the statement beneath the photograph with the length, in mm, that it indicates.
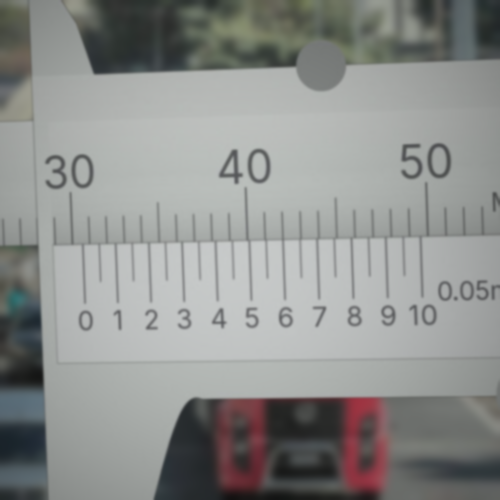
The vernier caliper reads 30.6 mm
